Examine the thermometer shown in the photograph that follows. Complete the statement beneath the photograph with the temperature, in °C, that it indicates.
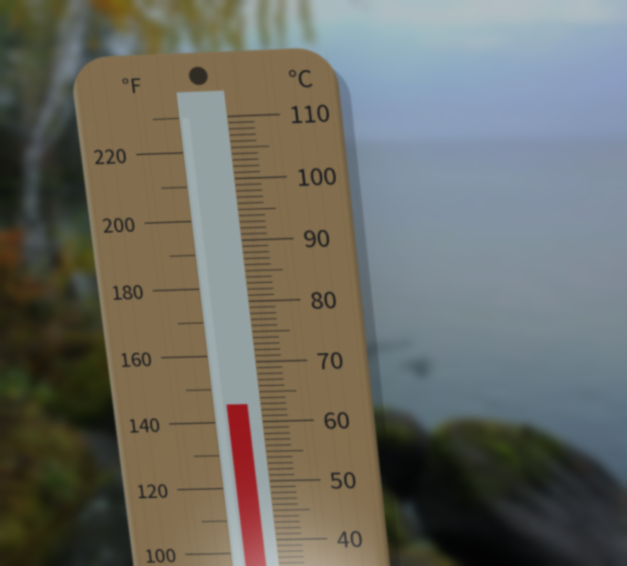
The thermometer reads 63 °C
